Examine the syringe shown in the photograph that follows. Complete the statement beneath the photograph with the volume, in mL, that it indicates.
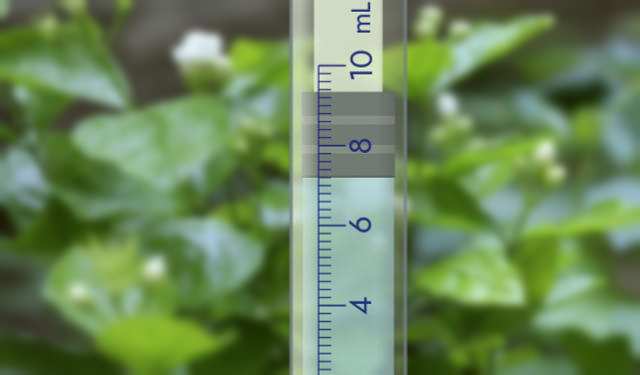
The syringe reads 7.2 mL
